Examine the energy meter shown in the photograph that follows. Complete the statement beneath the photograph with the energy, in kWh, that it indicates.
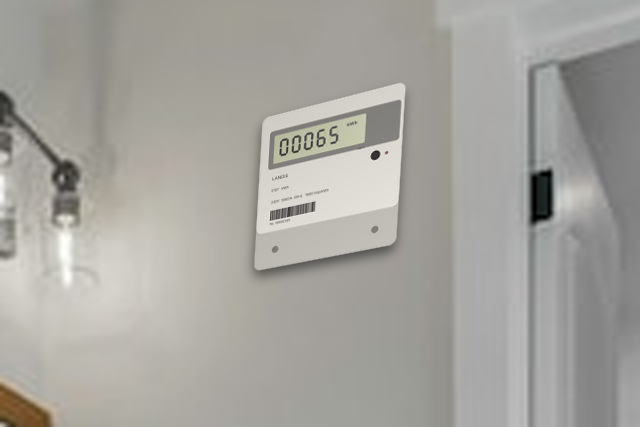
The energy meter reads 65 kWh
